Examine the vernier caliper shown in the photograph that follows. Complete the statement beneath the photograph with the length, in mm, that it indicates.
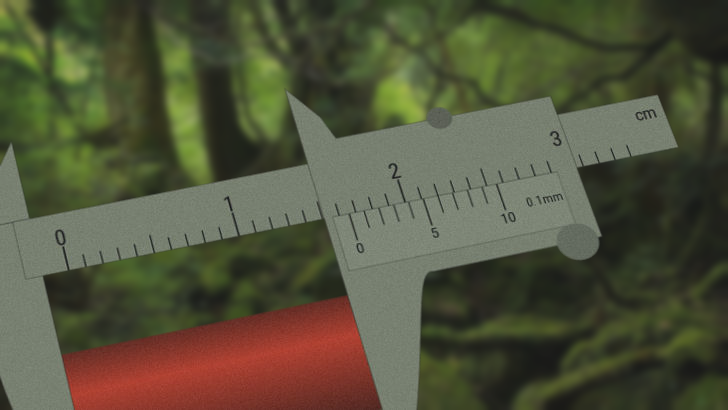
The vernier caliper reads 16.6 mm
